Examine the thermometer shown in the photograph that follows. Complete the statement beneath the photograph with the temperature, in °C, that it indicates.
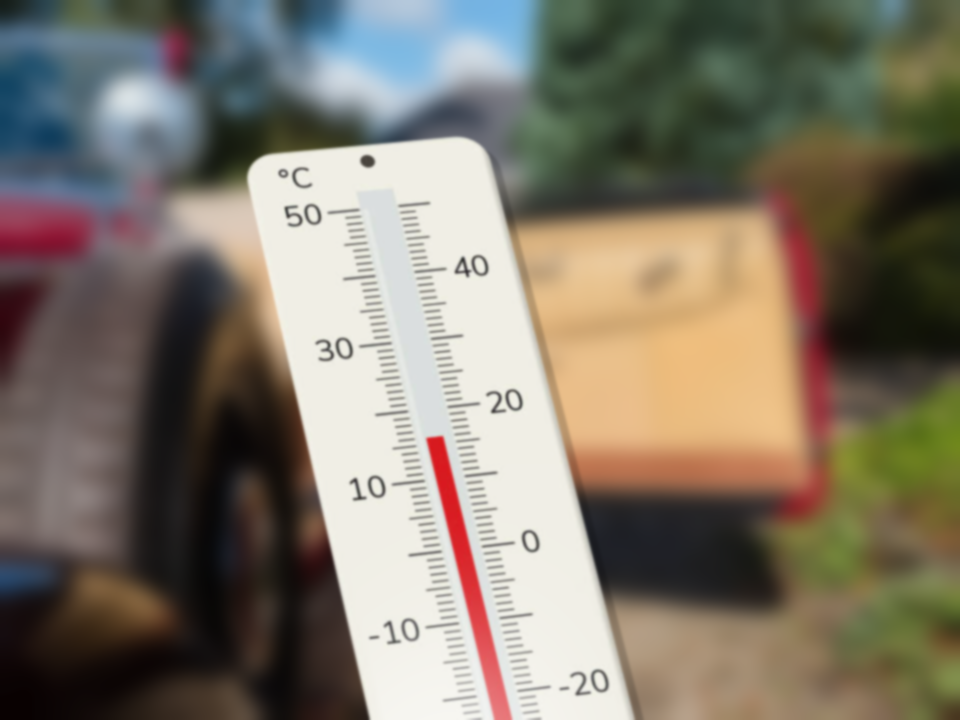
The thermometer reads 16 °C
